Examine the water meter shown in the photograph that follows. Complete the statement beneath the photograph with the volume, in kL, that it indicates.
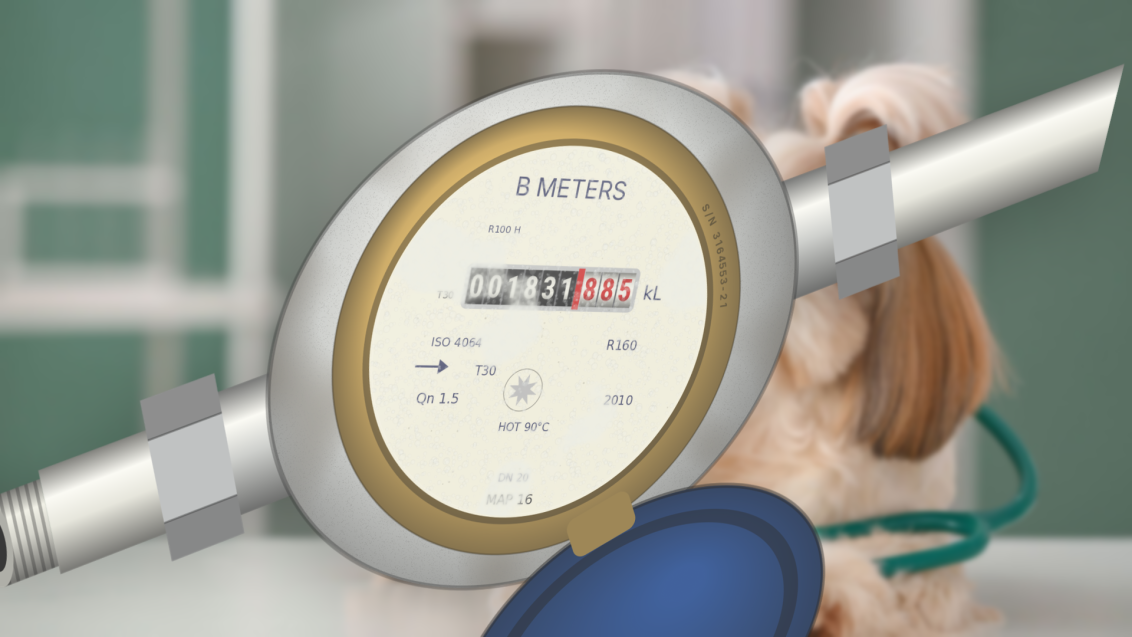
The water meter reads 1831.885 kL
